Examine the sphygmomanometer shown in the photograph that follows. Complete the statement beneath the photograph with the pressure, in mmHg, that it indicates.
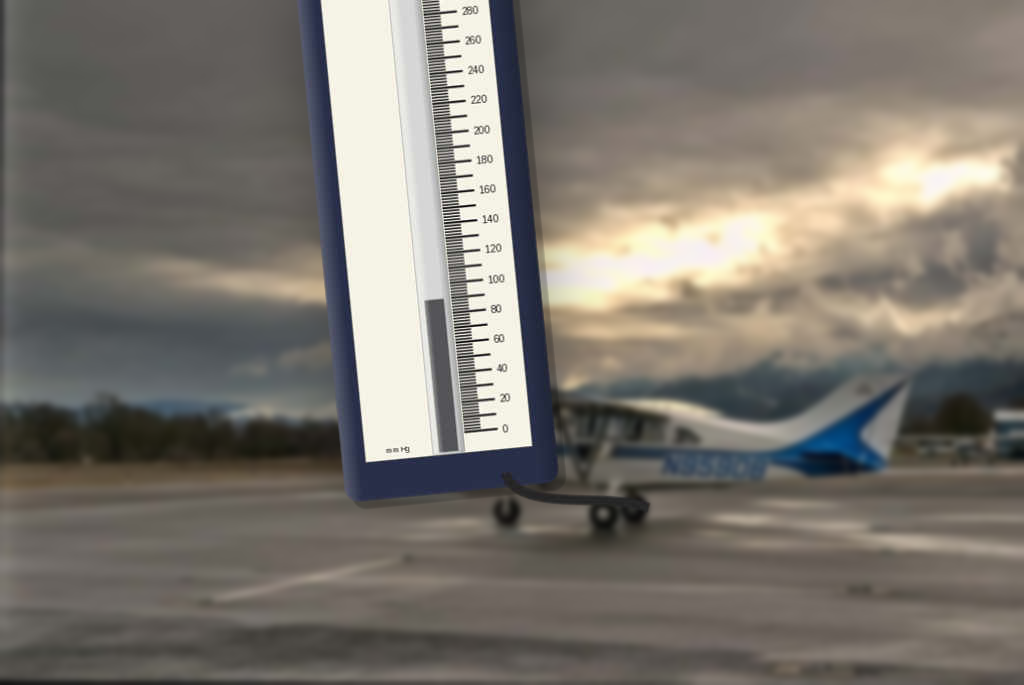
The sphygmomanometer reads 90 mmHg
